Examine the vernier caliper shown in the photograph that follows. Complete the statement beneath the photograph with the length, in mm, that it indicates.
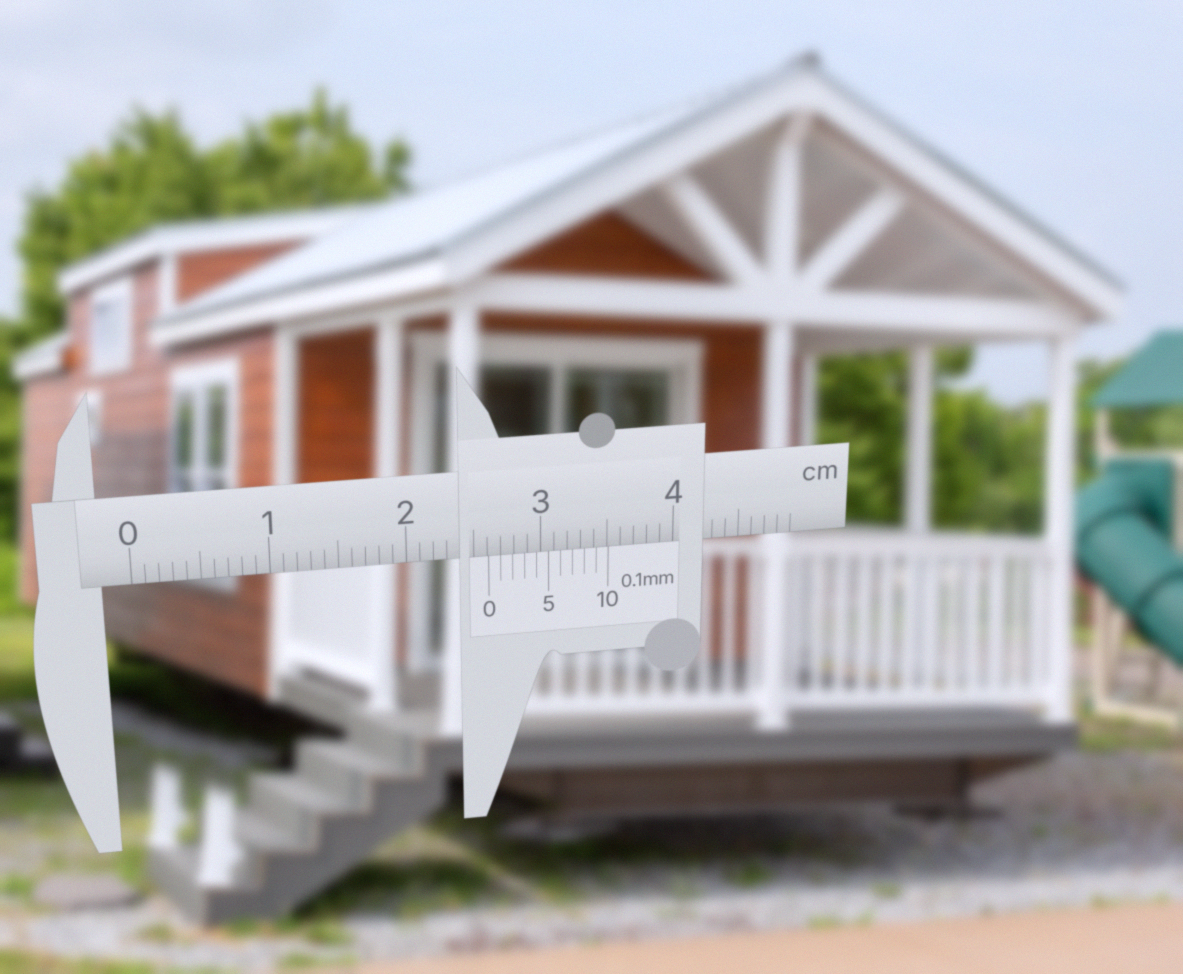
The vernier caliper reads 26.1 mm
